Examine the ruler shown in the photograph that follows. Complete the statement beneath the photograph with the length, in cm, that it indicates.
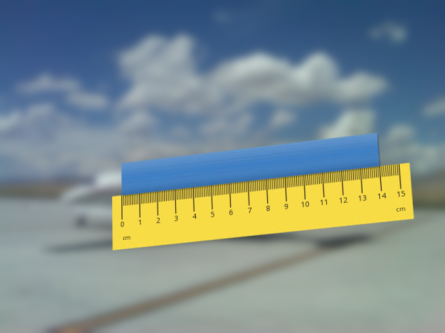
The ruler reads 14 cm
